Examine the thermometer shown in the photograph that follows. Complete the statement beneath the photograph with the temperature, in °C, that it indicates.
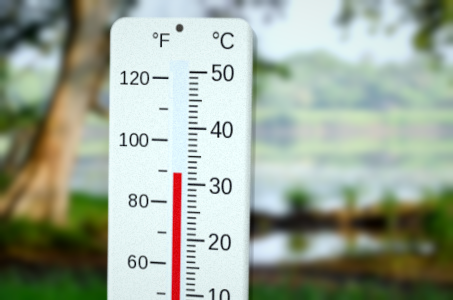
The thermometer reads 32 °C
